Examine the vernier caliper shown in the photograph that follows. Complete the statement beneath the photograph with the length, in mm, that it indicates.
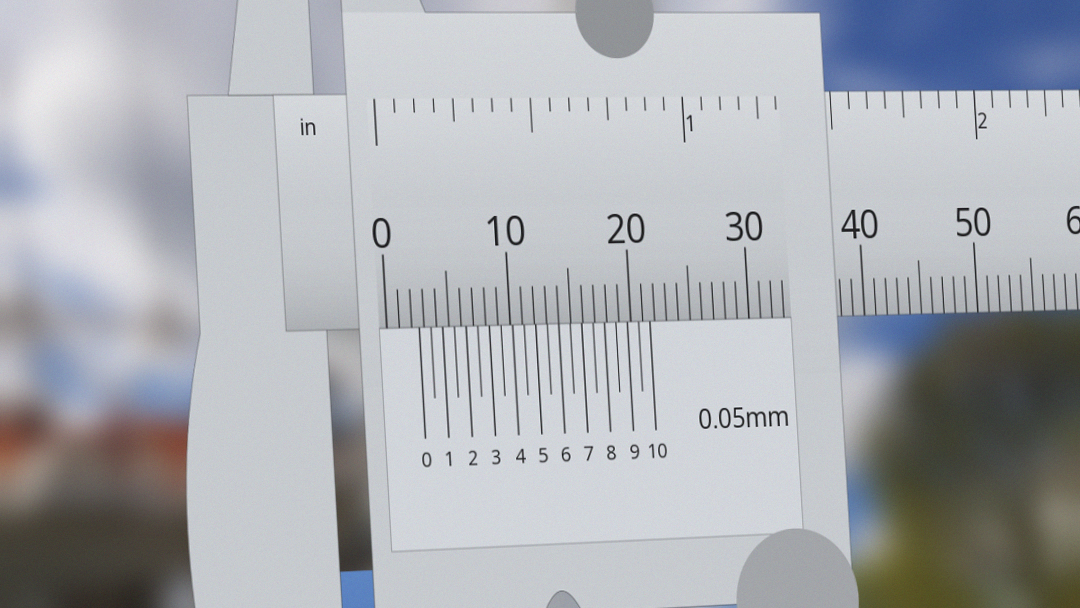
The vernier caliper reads 2.6 mm
